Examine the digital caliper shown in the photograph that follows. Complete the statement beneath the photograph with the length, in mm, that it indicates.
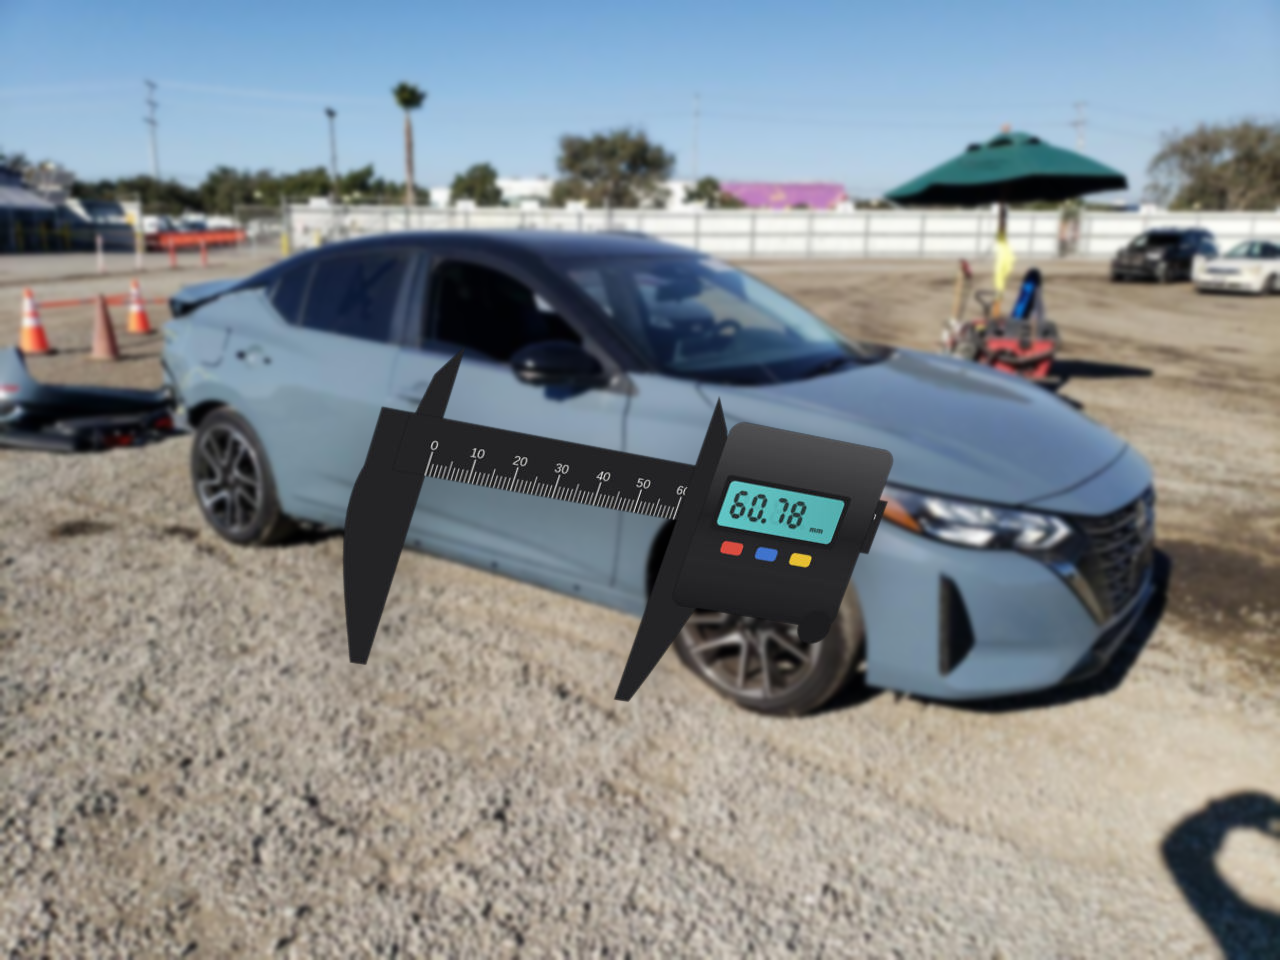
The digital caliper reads 60.78 mm
